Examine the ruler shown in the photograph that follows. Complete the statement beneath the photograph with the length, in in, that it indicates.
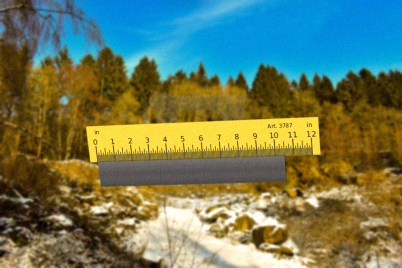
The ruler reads 10.5 in
